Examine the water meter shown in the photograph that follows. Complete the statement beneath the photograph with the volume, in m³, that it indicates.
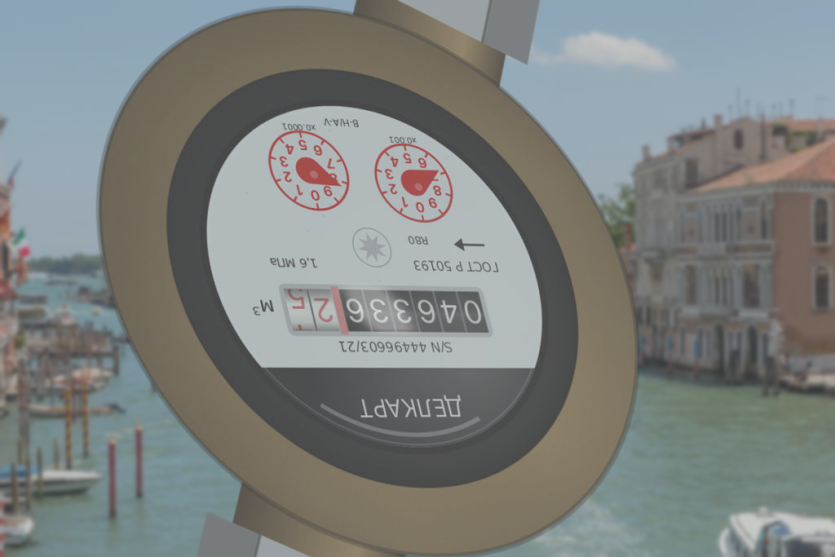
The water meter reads 46336.2468 m³
